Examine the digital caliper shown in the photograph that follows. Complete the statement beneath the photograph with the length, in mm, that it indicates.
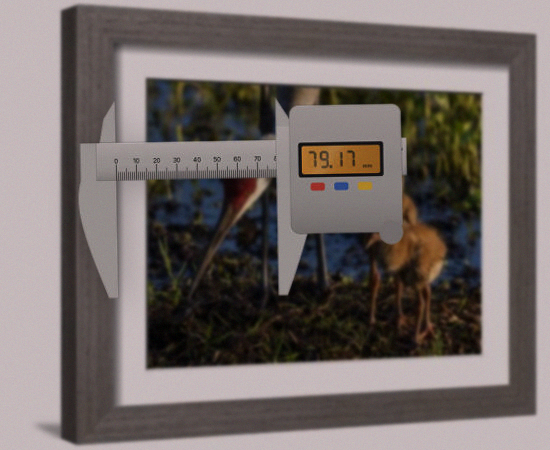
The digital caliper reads 79.17 mm
